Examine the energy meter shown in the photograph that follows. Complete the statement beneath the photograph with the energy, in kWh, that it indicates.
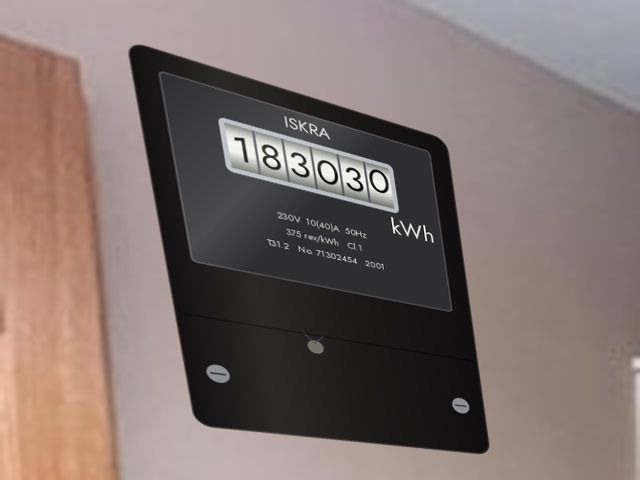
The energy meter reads 183030 kWh
